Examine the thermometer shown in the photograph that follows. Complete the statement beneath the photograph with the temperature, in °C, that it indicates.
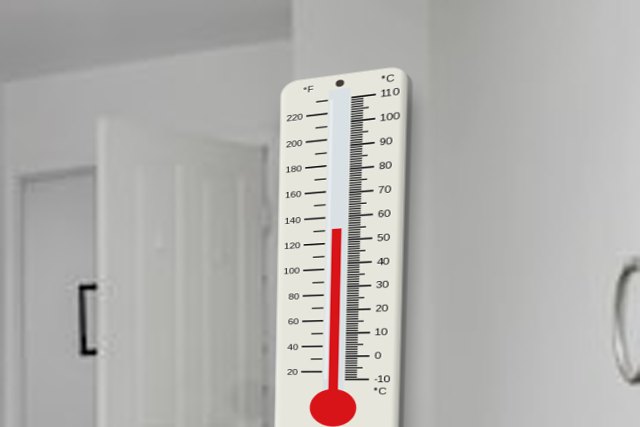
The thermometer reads 55 °C
